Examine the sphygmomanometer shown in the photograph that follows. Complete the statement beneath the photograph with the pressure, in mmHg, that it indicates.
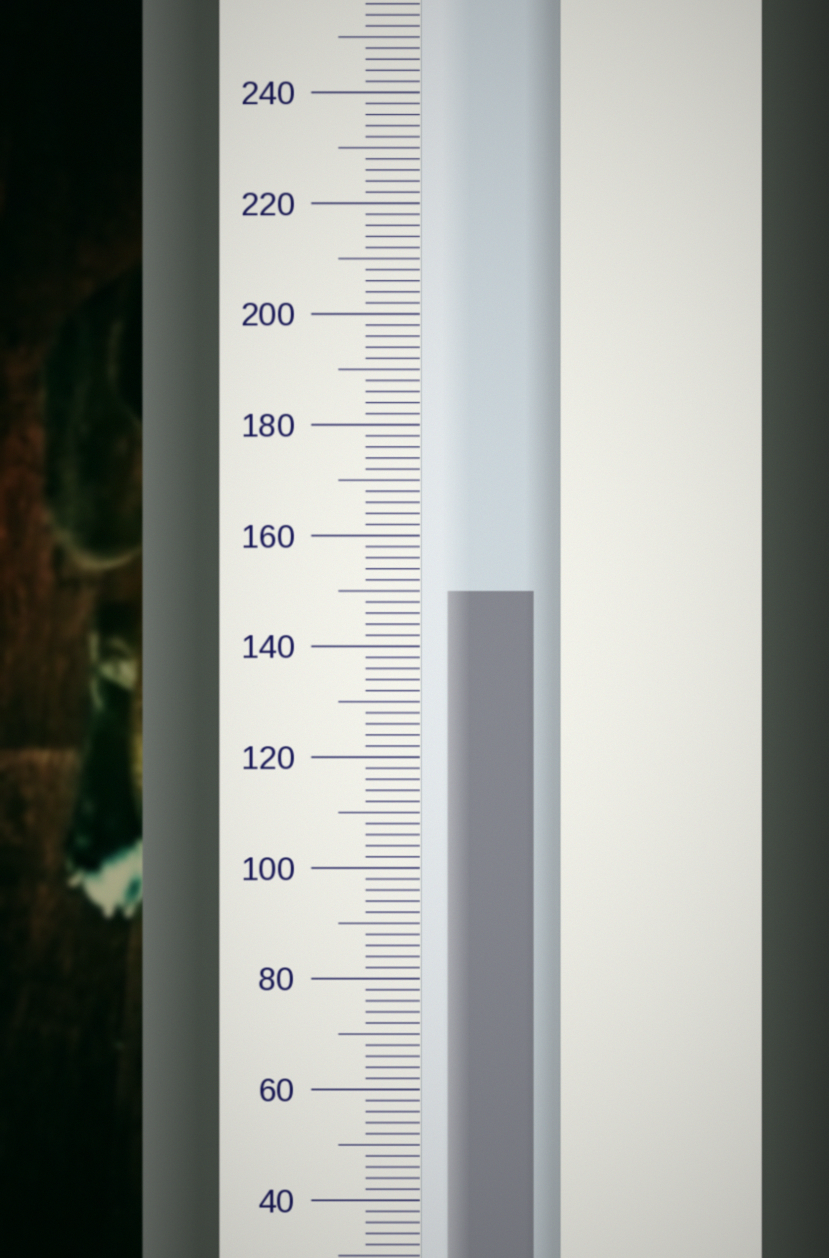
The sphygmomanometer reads 150 mmHg
